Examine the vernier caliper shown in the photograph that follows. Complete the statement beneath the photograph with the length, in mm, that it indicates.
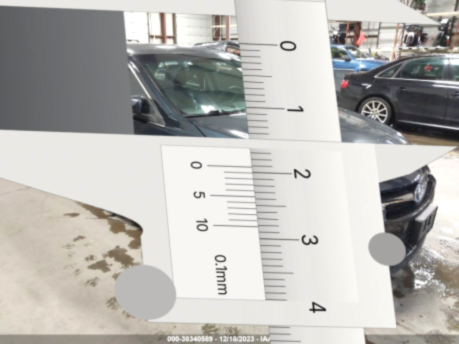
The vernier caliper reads 19.2 mm
